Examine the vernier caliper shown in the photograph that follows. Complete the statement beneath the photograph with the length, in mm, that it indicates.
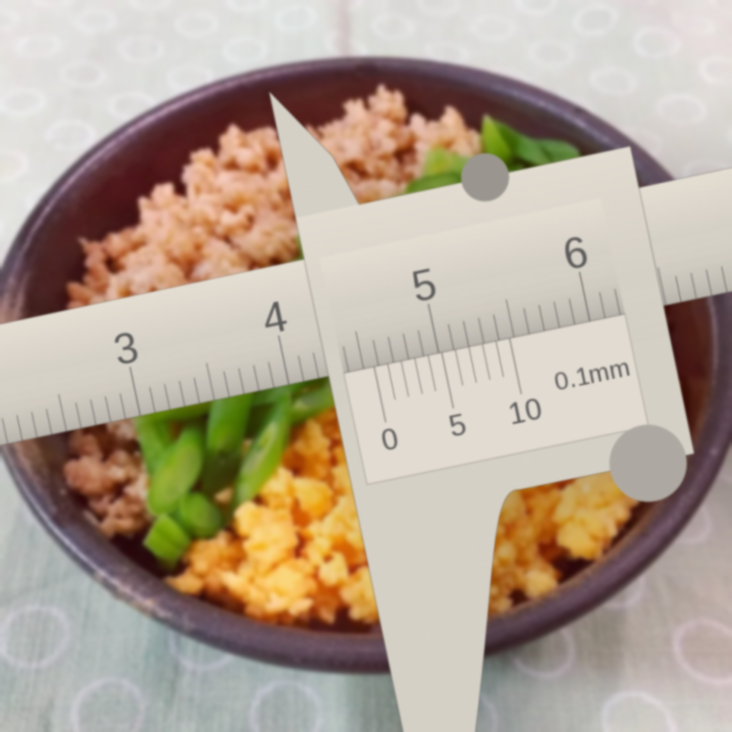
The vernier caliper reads 45.7 mm
